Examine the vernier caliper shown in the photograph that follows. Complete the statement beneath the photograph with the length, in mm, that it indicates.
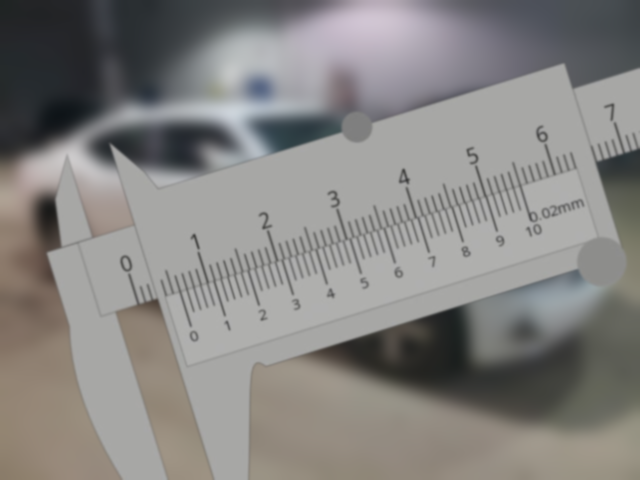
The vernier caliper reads 6.0 mm
